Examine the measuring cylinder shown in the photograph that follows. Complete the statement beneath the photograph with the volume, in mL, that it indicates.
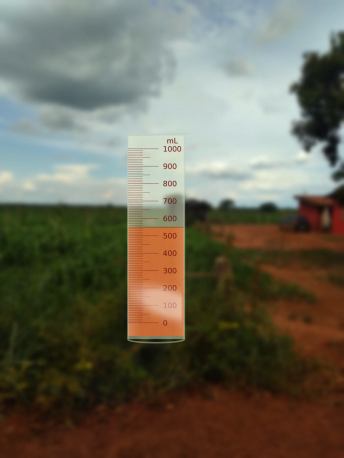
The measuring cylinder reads 550 mL
